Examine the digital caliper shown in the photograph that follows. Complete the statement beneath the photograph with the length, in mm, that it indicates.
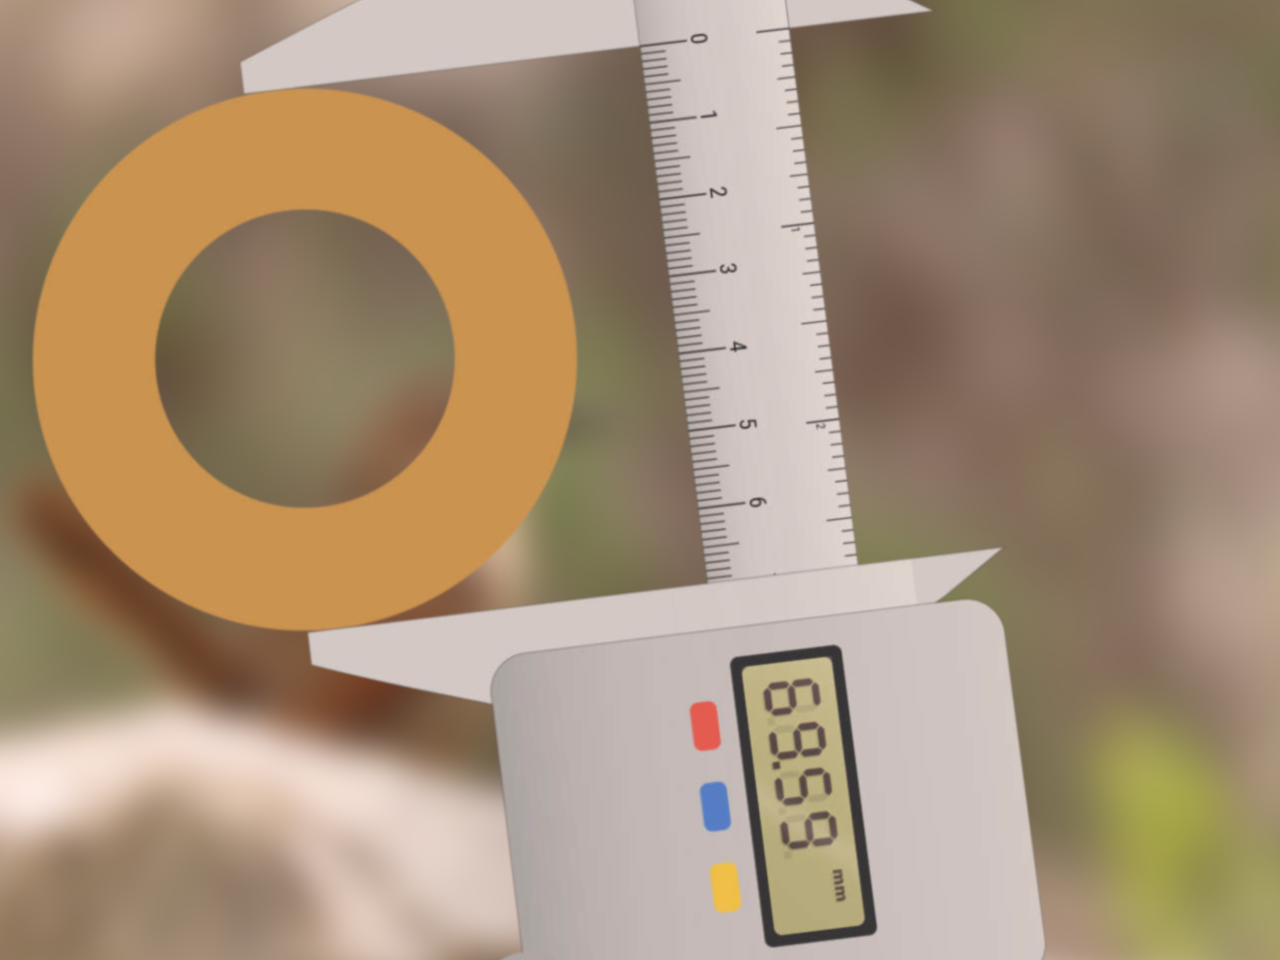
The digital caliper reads 69.59 mm
